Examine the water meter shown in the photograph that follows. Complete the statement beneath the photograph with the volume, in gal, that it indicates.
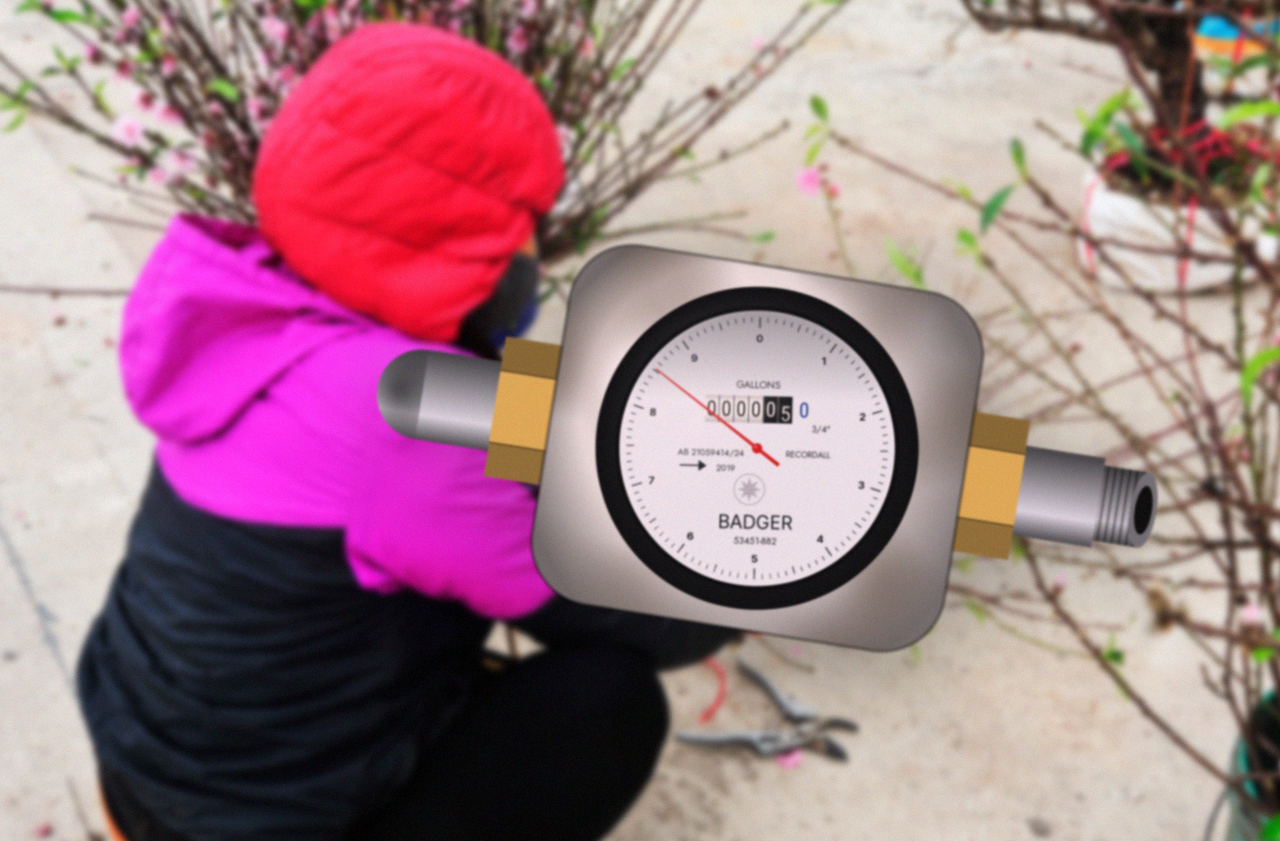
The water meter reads 48.5 gal
